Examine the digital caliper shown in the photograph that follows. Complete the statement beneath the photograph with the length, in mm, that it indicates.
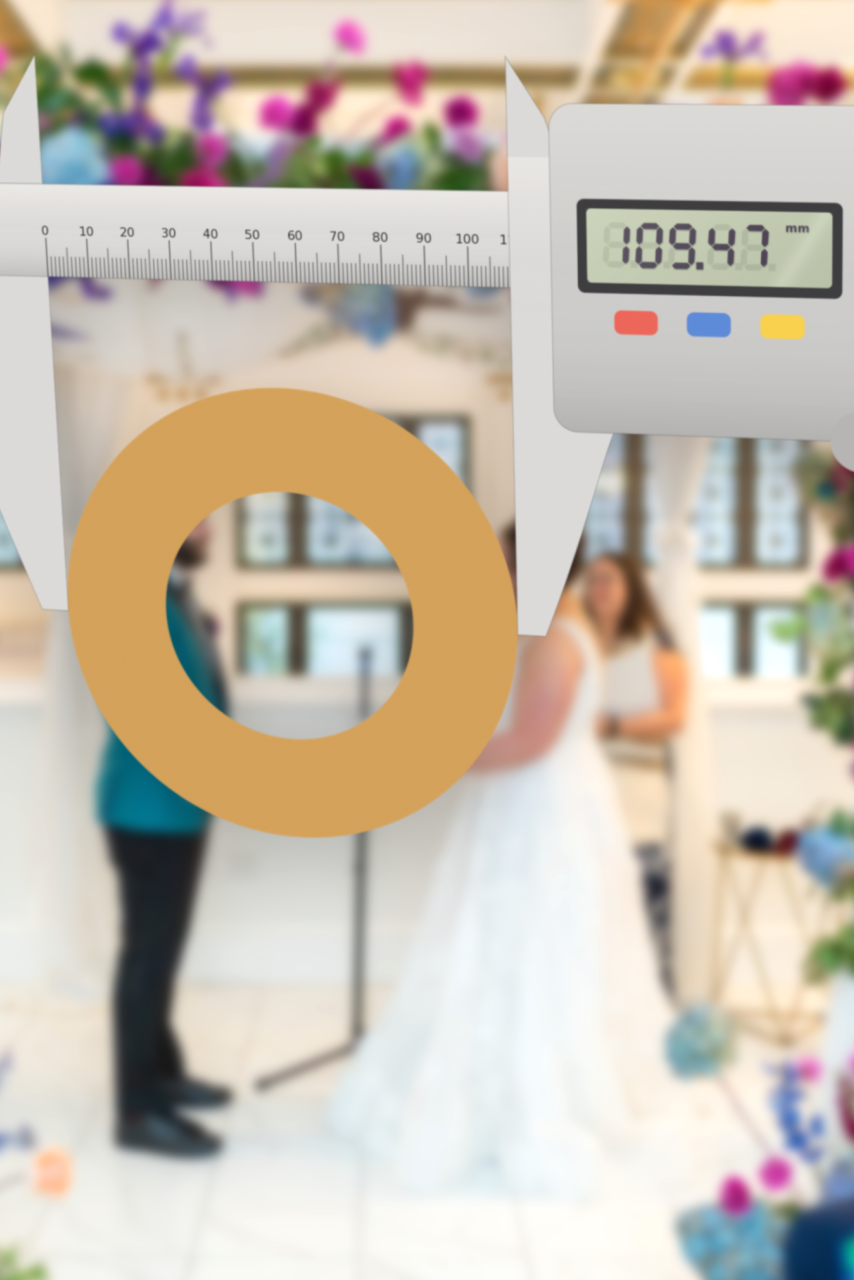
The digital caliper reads 109.47 mm
